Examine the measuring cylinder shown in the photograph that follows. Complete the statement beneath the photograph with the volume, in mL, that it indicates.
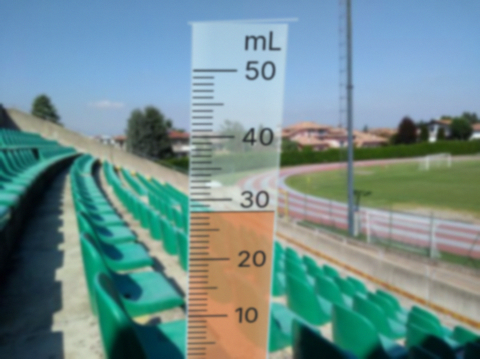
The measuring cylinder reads 28 mL
